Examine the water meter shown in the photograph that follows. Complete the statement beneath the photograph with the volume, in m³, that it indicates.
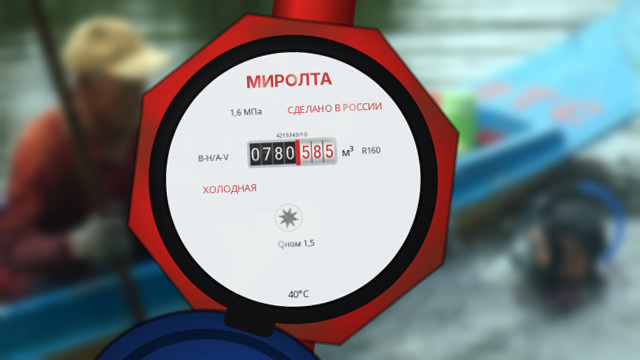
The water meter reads 780.585 m³
